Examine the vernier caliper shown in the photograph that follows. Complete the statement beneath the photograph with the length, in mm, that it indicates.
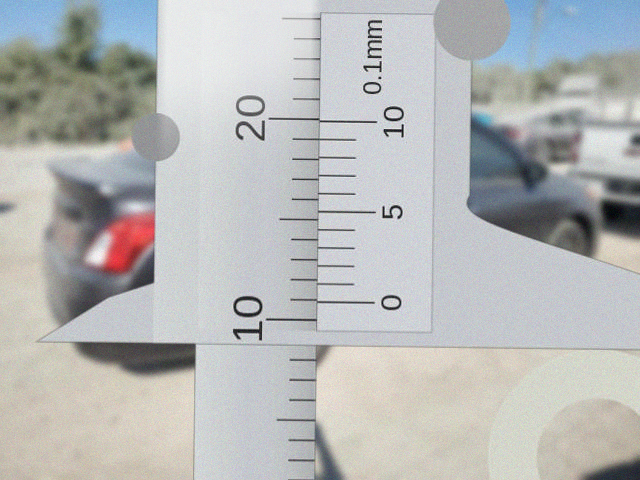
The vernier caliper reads 10.9 mm
